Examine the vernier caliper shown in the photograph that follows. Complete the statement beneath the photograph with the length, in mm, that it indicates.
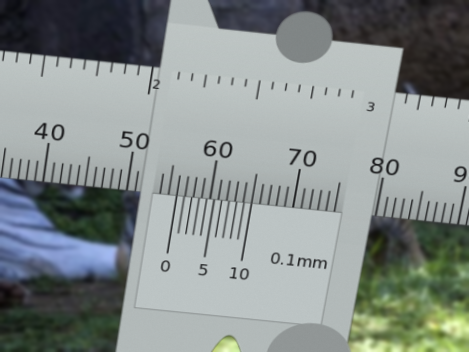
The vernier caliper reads 56.0 mm
